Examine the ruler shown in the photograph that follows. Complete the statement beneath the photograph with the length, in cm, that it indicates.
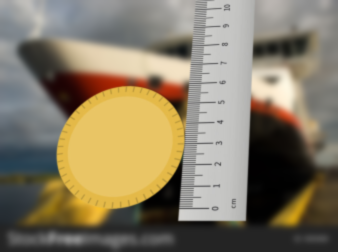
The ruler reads 6 cm
